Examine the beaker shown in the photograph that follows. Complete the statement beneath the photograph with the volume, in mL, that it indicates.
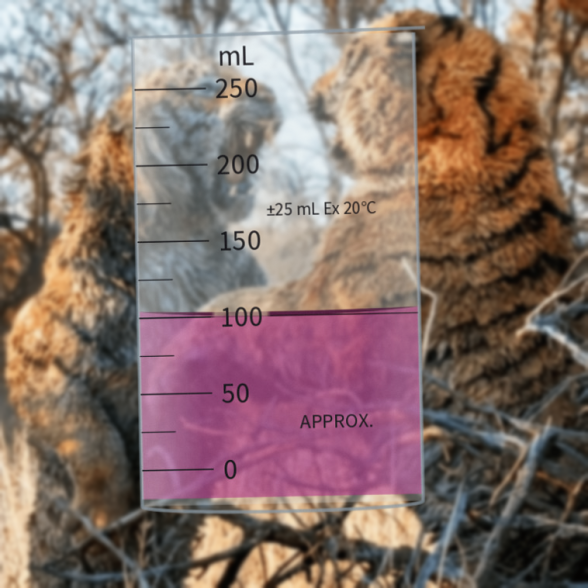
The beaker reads 100 mL
